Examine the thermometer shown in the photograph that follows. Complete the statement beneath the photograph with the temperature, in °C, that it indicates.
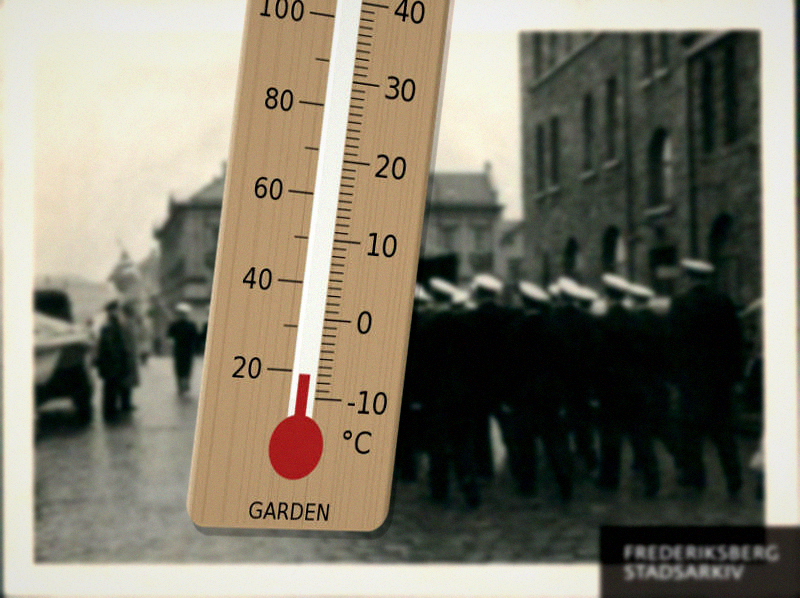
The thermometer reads -7 °C
